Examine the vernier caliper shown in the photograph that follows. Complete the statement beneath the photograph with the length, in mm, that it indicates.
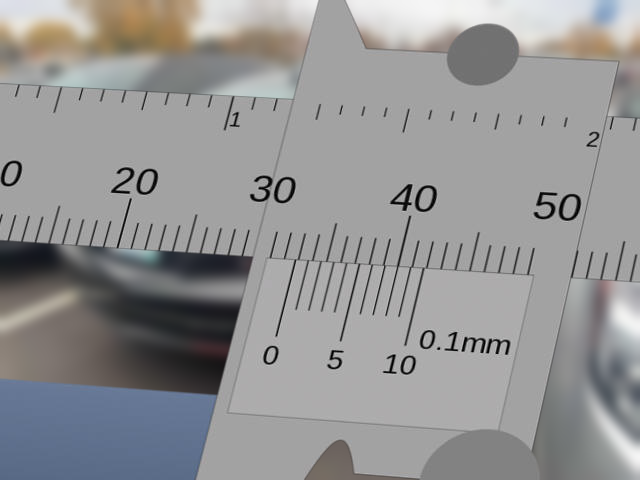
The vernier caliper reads 32.8 mm
